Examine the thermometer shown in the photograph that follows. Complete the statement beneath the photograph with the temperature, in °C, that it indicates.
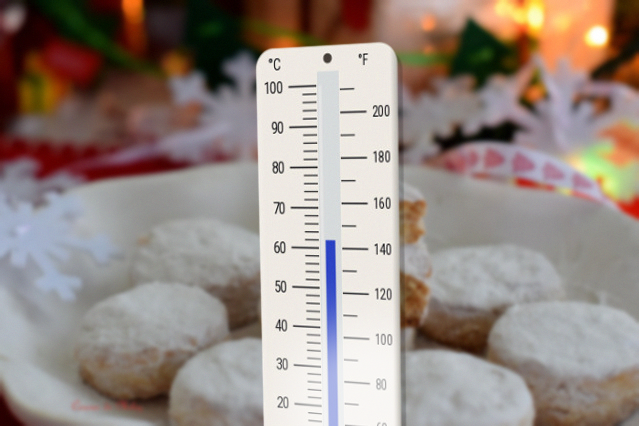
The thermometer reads 62 °C
